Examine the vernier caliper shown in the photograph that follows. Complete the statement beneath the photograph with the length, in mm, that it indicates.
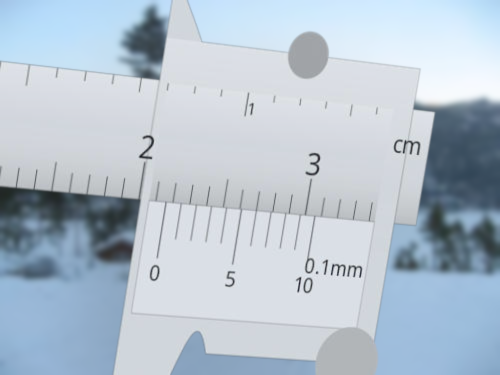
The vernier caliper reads 21.6 mm
